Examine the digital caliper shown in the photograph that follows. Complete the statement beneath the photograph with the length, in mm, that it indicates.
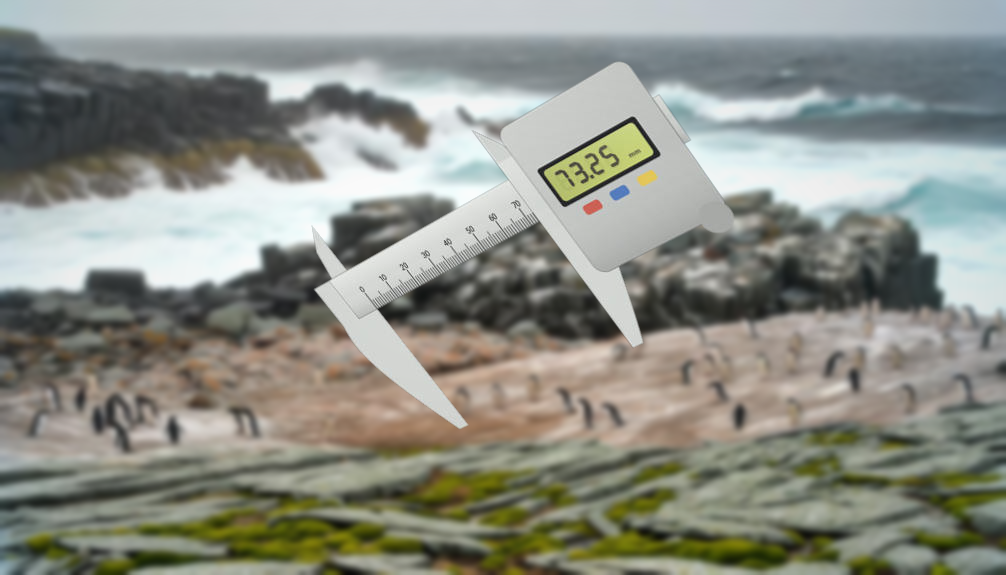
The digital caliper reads 73.25 mm
